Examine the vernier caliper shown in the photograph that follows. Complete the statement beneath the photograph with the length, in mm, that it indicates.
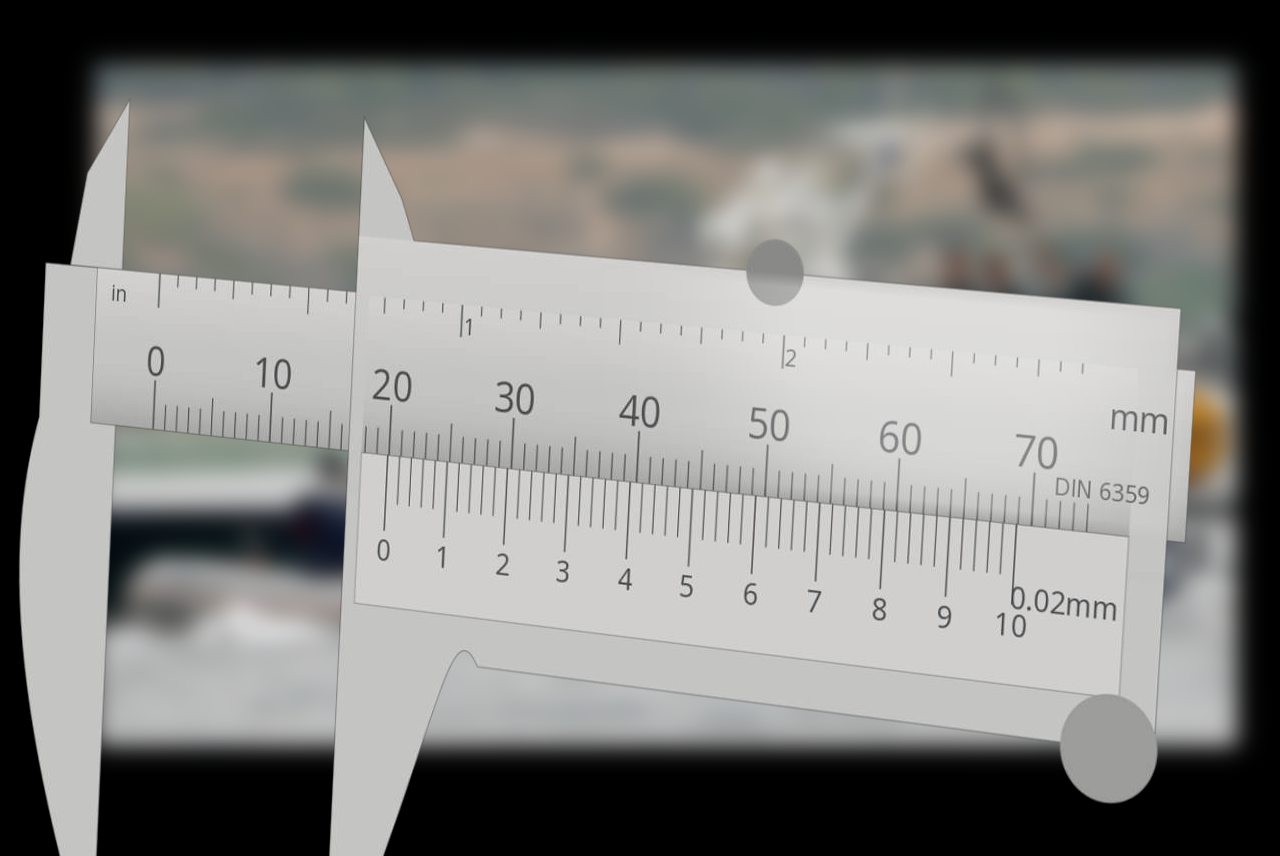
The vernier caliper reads 19.9 mm
